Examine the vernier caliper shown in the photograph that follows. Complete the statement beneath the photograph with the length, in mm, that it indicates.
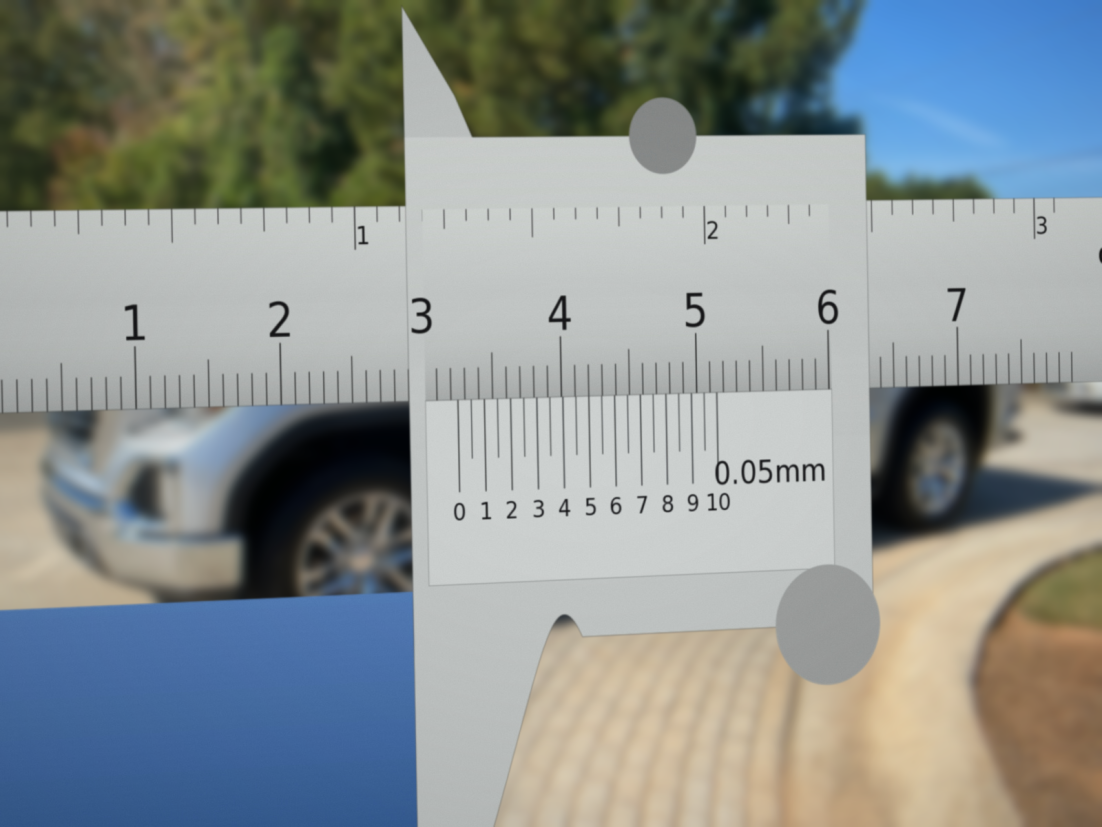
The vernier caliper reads 32.5 mm
